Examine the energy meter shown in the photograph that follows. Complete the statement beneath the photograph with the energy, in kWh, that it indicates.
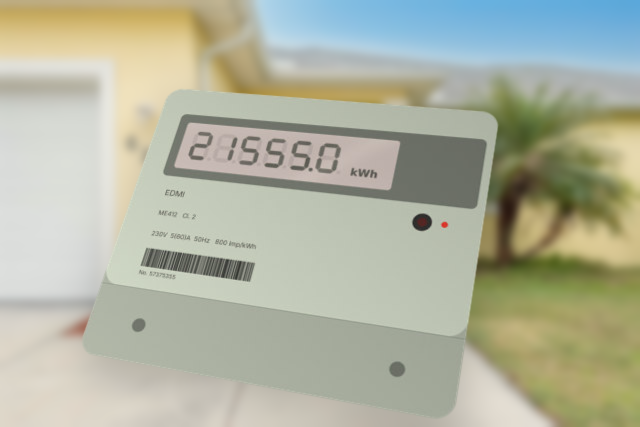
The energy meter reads 21555.0 kWh
